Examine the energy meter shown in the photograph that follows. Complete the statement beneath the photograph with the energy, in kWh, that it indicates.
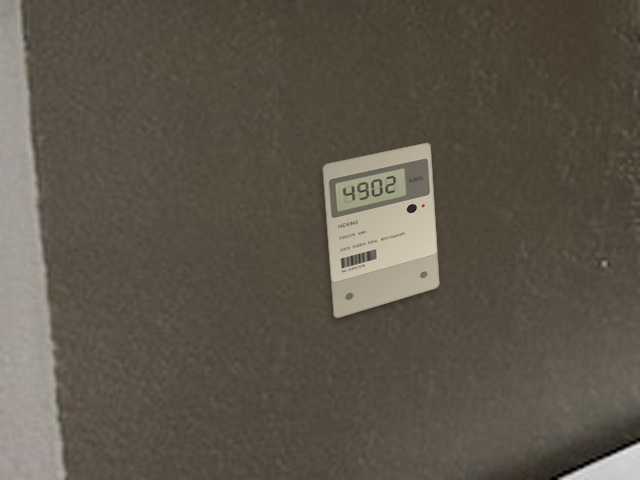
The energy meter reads 4902 kWh
